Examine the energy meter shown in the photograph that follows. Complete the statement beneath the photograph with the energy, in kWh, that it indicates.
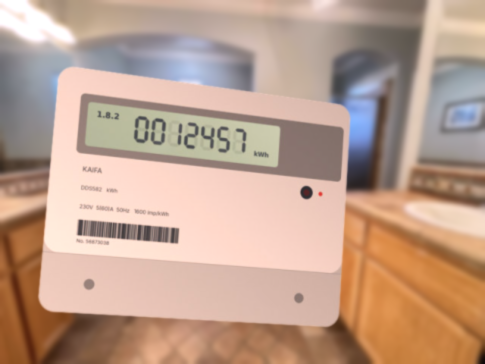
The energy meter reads 12457 kWh
